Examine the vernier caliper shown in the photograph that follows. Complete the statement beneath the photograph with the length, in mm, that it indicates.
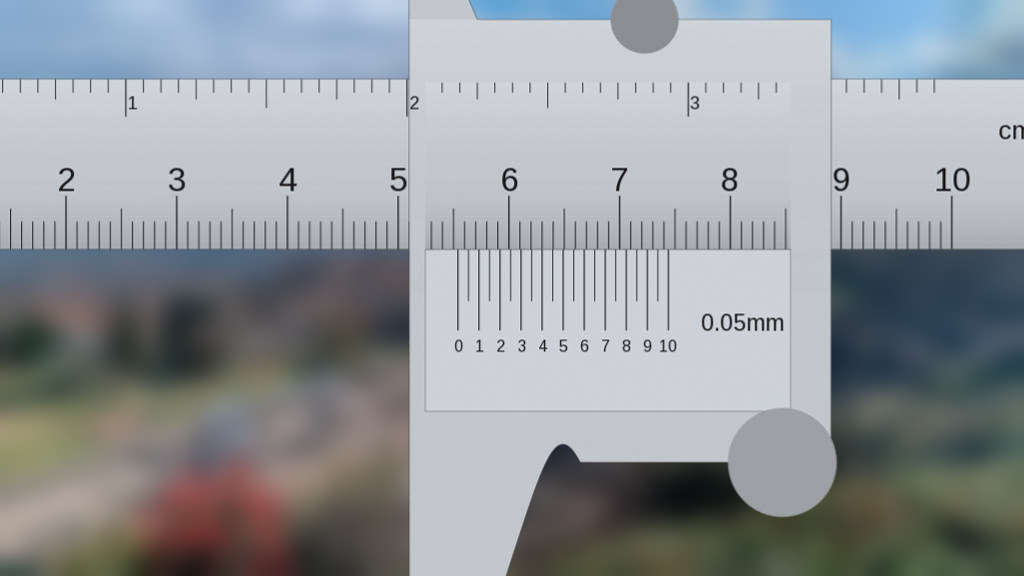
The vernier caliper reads 55.4 mm
